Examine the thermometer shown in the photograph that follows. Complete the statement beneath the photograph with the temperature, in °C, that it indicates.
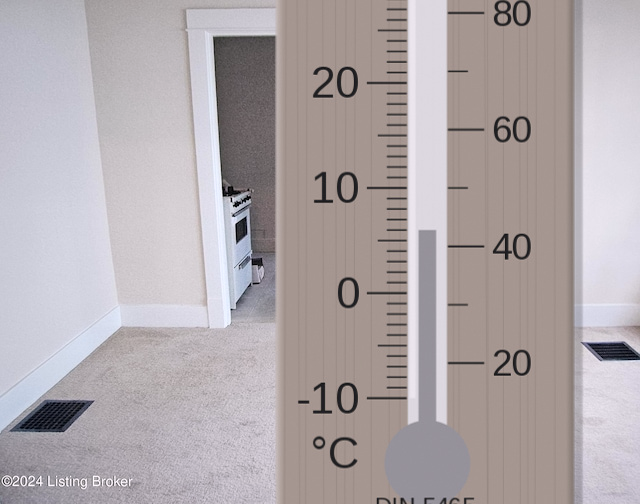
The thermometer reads 6 °C
